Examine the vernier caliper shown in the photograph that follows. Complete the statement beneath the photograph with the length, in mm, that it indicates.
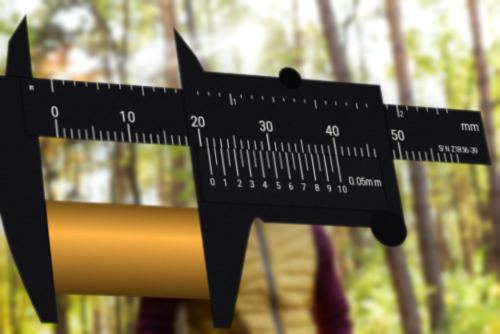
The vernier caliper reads 21.0 mm
